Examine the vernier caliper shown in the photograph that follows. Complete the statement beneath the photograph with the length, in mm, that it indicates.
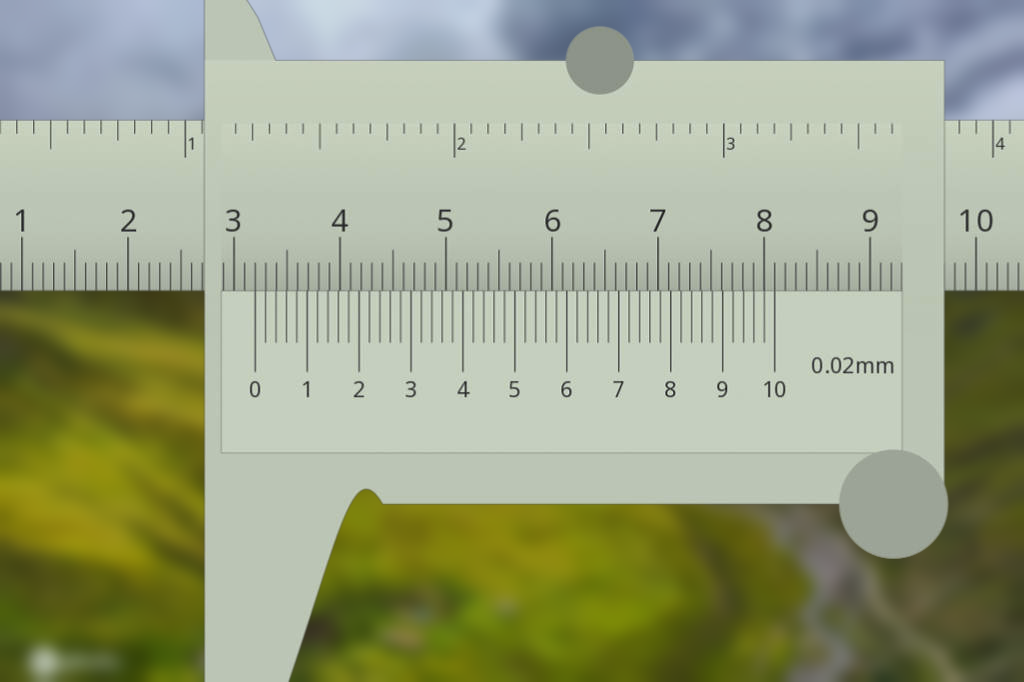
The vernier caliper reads 32.0 mm
